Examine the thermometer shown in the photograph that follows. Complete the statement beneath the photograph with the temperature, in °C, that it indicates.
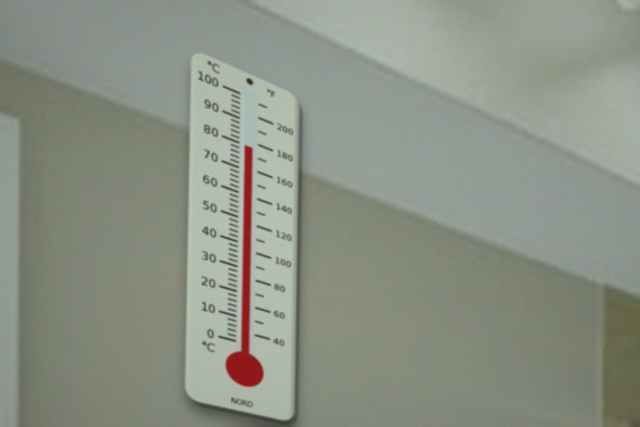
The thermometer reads 80 °C
